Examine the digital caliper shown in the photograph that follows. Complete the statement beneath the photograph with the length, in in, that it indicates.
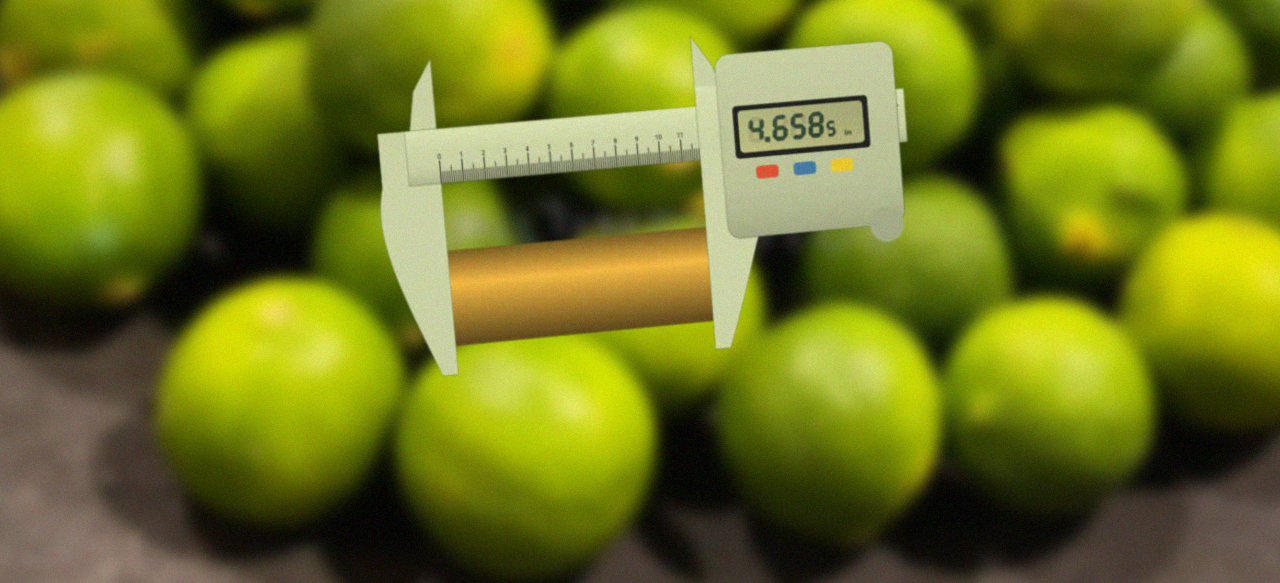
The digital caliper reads 4.6585 in
